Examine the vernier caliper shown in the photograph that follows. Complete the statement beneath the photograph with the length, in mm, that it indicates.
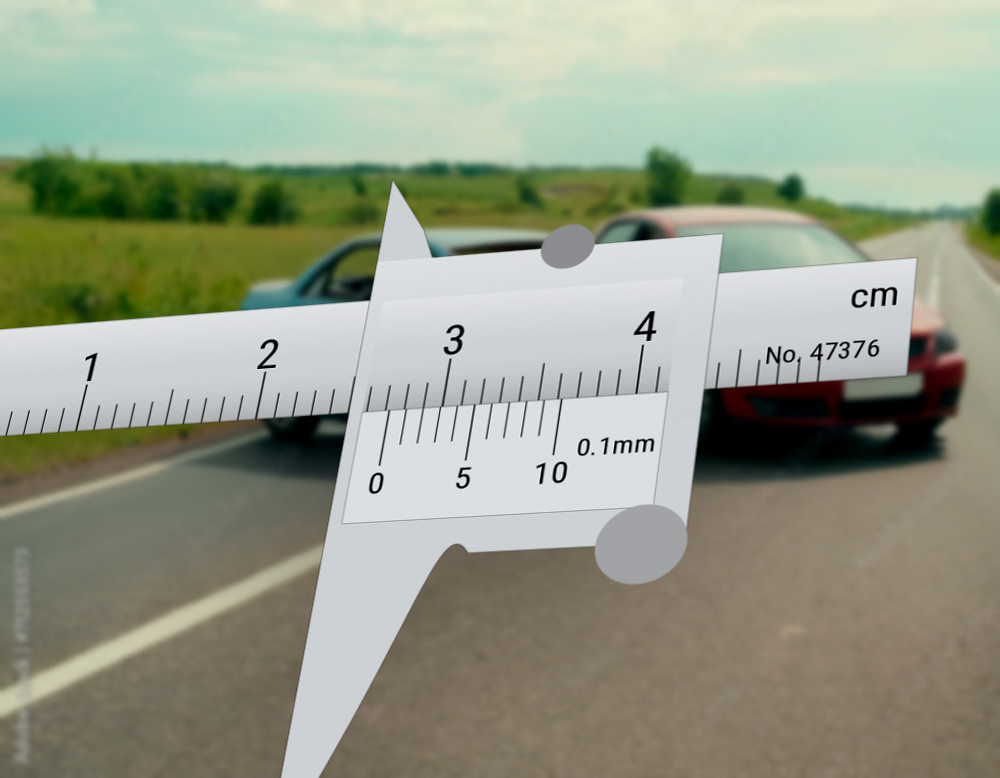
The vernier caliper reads 27.2 mm
